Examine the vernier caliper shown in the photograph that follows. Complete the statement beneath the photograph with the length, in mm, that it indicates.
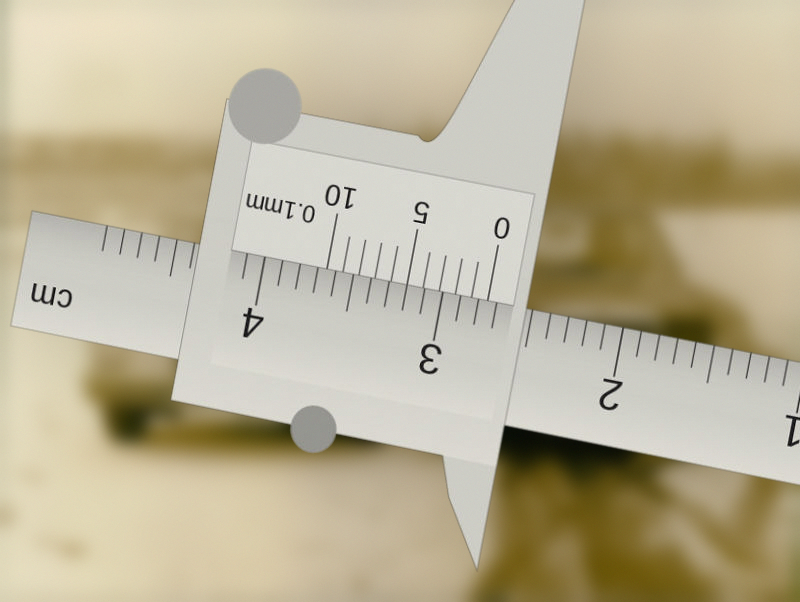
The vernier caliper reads 27.5 mm
